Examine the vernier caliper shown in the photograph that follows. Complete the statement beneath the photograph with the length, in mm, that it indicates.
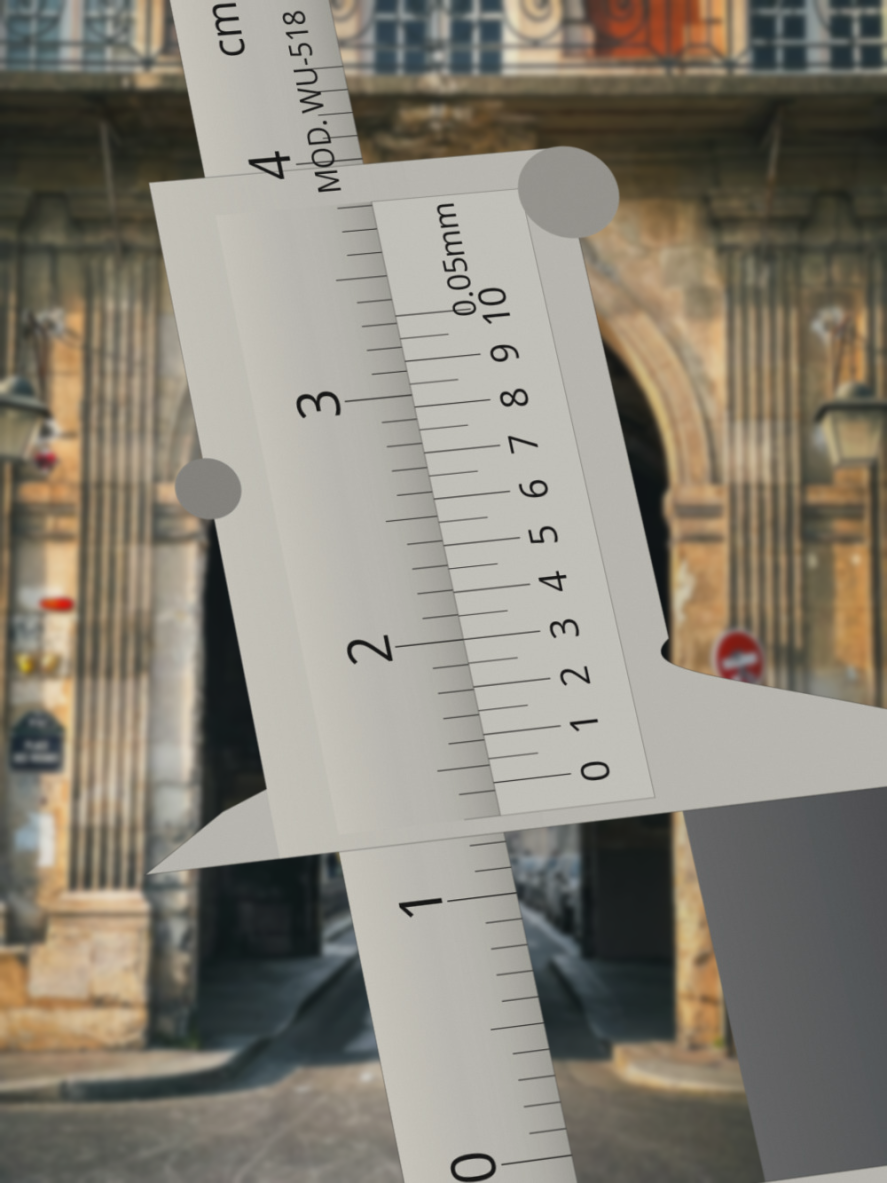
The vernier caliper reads 14.30 mm
